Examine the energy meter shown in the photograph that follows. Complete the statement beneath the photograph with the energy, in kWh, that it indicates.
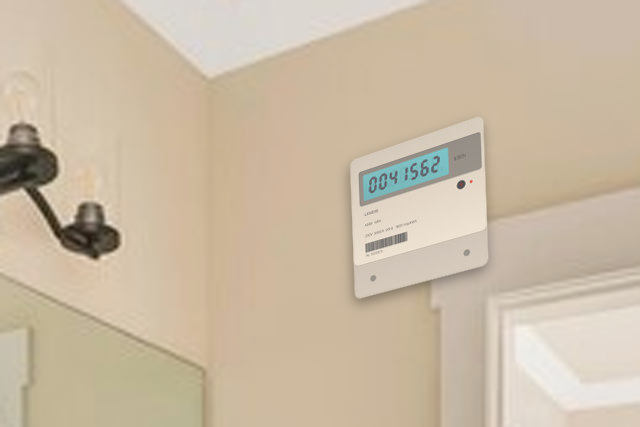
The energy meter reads 41562 kWh
